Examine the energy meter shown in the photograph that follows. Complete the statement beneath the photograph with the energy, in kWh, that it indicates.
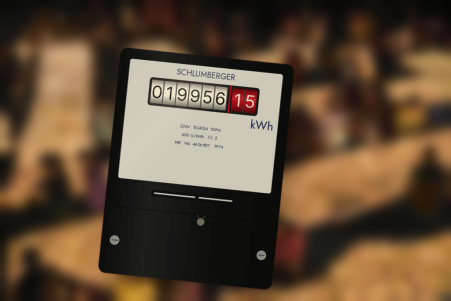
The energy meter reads 19956.15 kWh
